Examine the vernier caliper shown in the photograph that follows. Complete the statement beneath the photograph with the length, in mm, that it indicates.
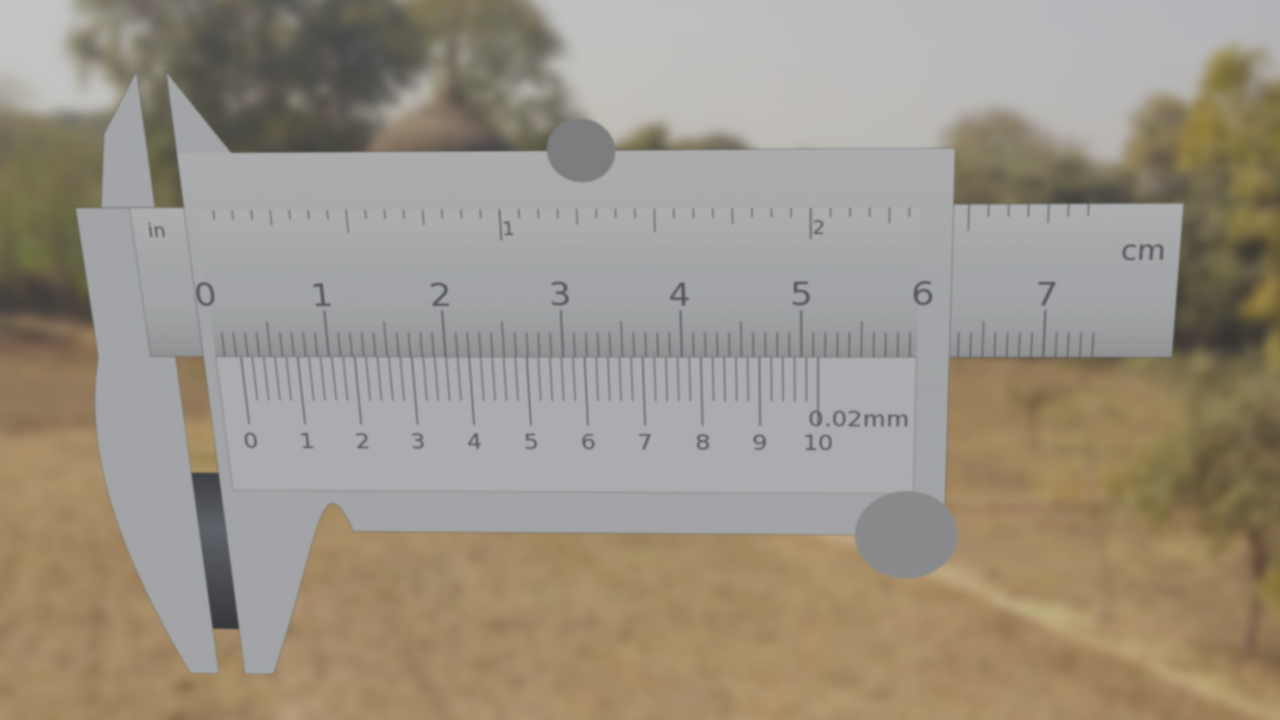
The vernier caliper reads 2.4 mm
